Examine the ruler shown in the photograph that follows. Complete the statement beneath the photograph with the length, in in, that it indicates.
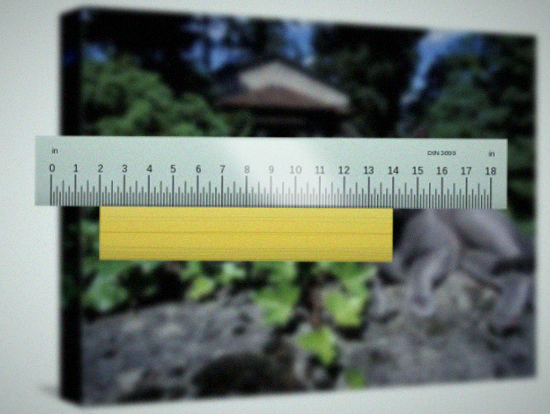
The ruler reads 12 in
